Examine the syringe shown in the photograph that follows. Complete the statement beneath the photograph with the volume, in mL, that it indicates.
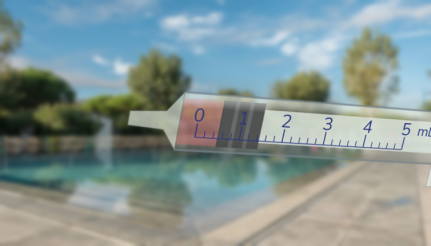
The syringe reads 0.5 mL
